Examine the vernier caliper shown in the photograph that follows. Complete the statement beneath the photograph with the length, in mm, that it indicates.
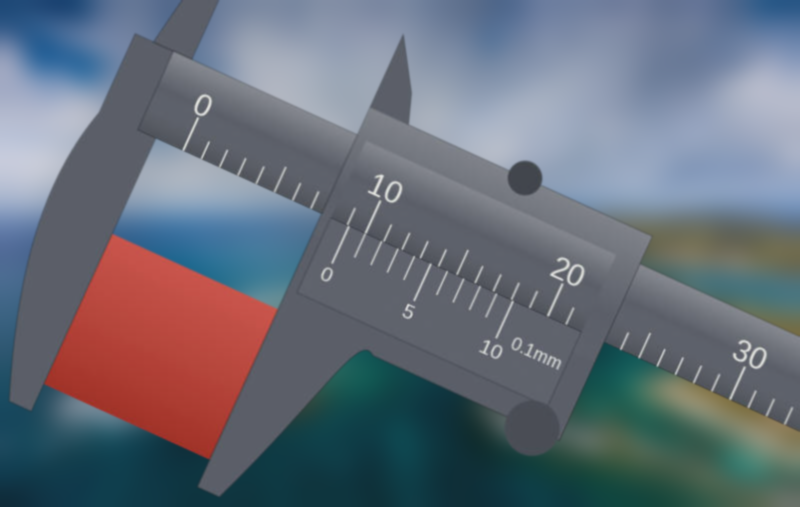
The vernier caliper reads 9.1 mm
